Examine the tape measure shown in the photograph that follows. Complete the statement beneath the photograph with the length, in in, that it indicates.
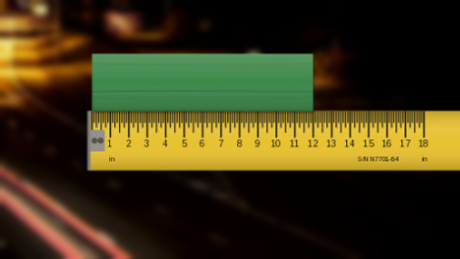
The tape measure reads 12 in
